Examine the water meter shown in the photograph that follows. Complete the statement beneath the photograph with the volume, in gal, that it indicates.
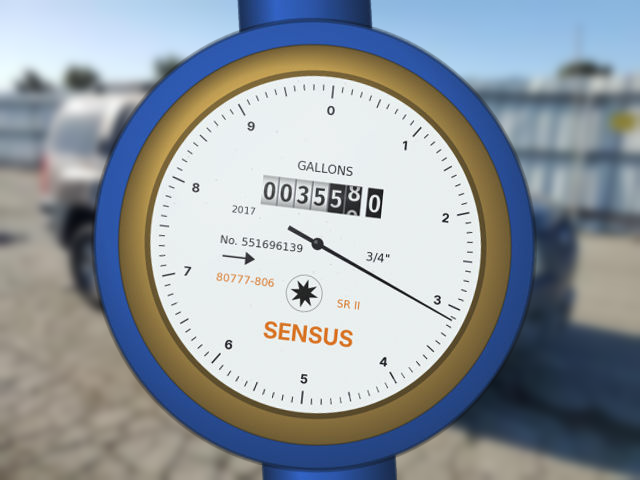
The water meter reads 35583.1 gal
